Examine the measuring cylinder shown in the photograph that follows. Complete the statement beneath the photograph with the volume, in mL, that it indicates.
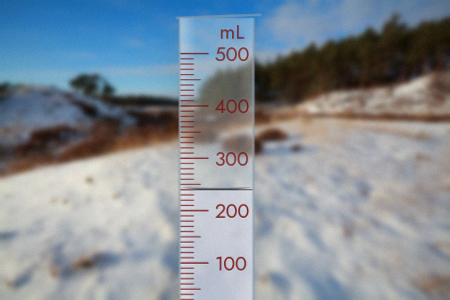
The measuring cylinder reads 240 mL
